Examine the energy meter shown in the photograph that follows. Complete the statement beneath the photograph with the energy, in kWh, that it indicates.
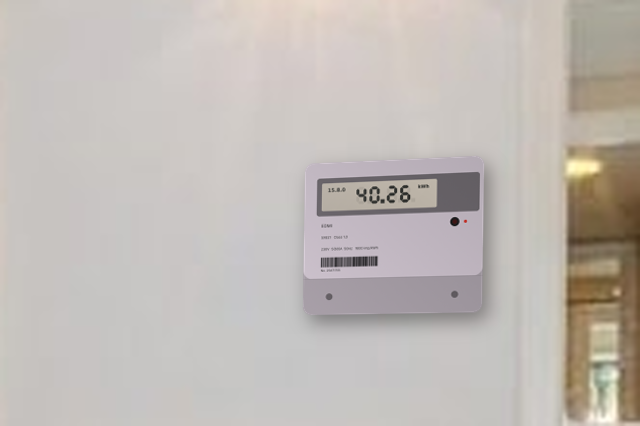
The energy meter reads 40.26 kWh
